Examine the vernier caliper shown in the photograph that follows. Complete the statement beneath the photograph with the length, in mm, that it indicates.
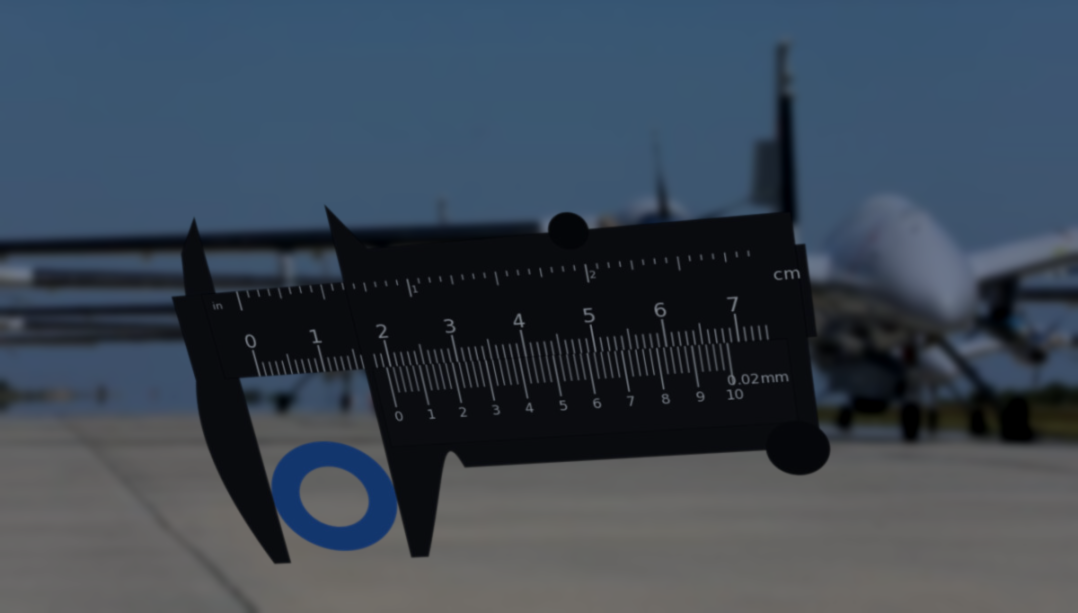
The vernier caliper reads 19.4 mm
